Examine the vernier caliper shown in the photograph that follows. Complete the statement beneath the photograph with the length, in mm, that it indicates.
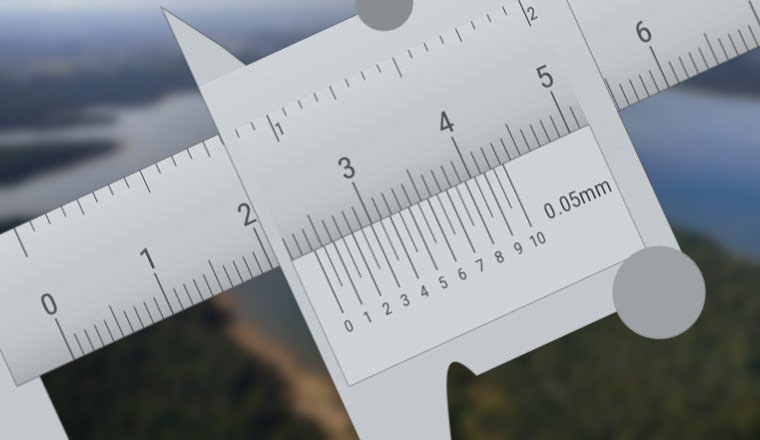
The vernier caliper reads 24.2 mm
